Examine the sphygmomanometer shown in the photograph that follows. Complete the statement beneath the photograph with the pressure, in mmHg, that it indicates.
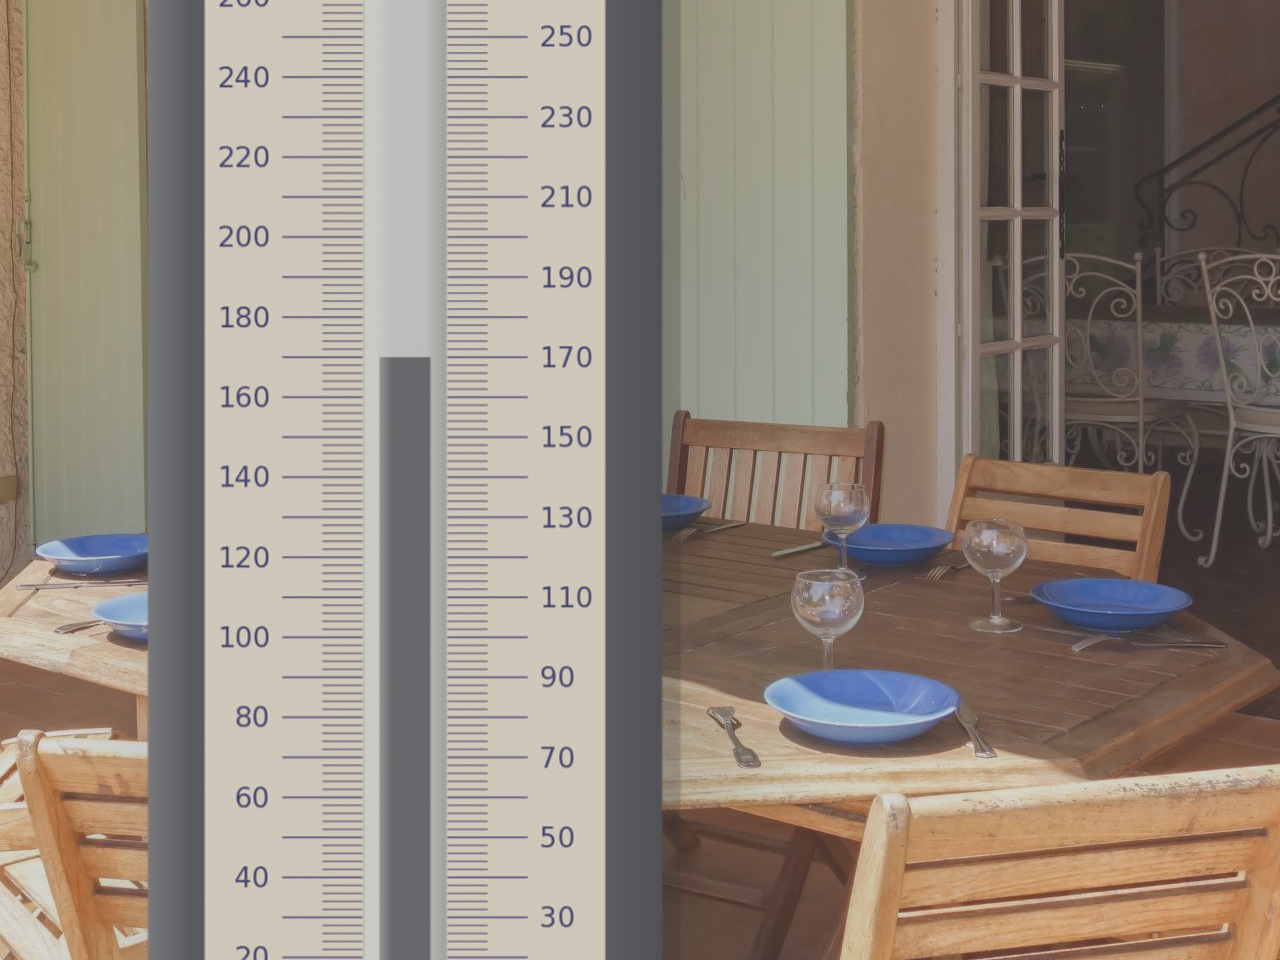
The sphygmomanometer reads 170 mmHg
